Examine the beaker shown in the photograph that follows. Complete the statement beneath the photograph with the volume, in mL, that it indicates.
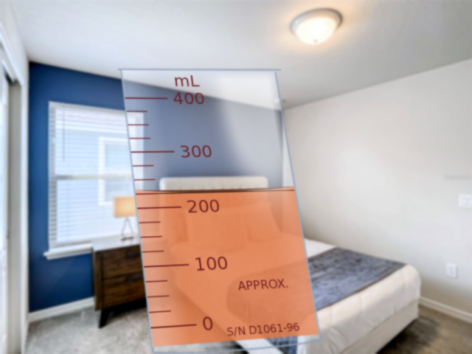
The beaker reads 225 mL
